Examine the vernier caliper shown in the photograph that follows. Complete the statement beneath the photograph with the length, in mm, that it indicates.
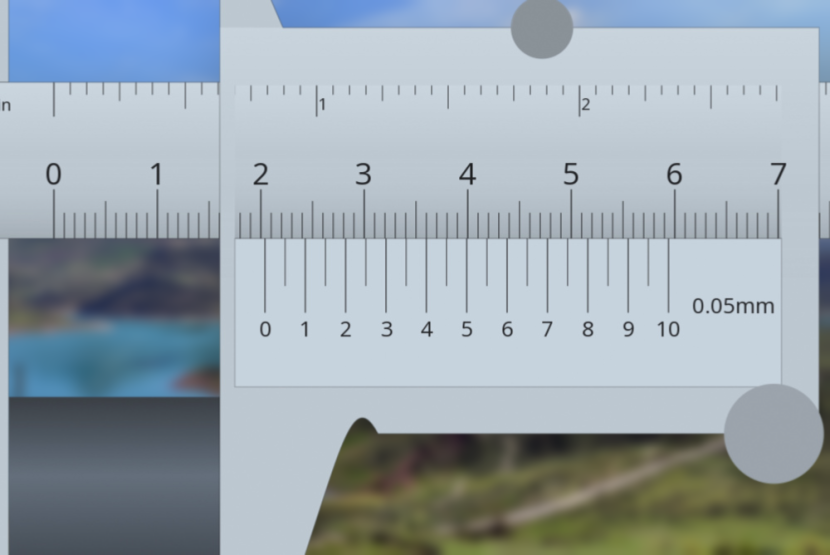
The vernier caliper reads 20.4 mm
